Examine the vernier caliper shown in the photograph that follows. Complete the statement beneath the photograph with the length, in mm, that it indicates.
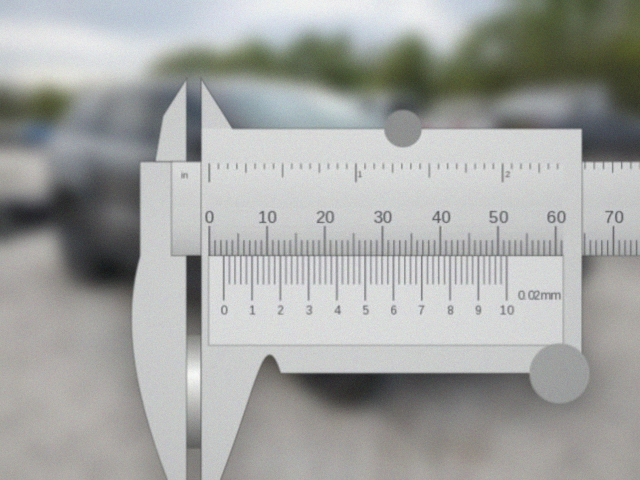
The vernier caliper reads 2.5 mm
